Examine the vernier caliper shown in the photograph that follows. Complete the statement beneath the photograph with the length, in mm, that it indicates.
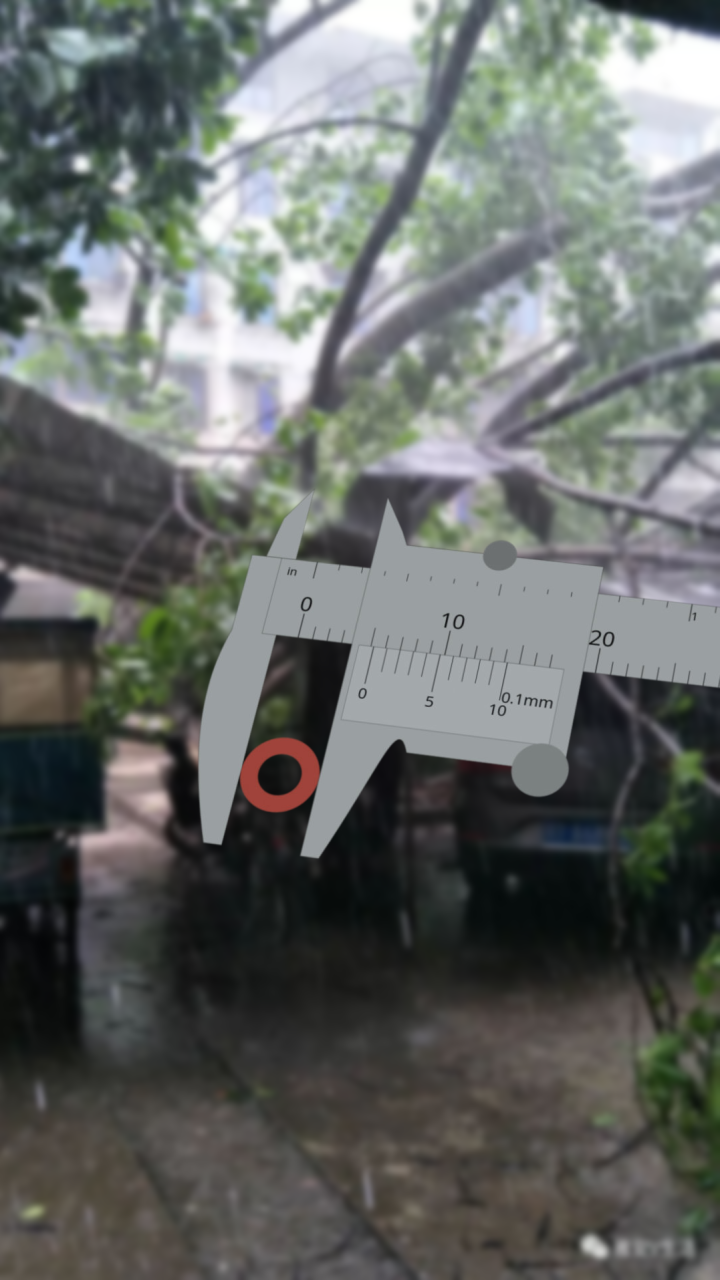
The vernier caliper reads 5.2 mm
